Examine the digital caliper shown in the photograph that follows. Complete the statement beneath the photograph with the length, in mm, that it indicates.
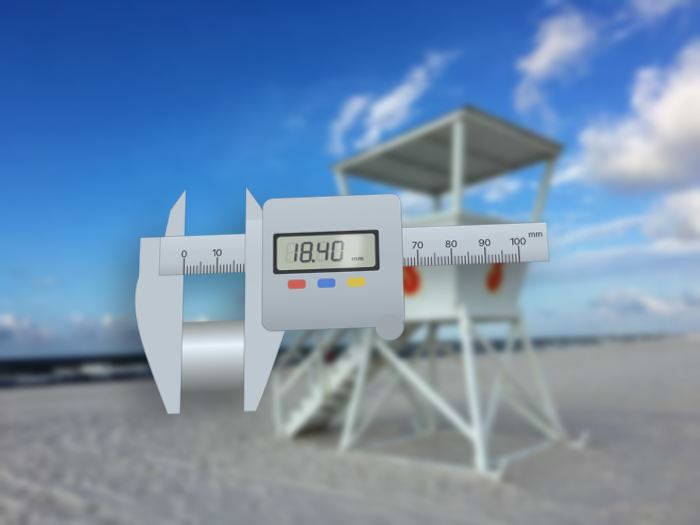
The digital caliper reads 18.40 mm
